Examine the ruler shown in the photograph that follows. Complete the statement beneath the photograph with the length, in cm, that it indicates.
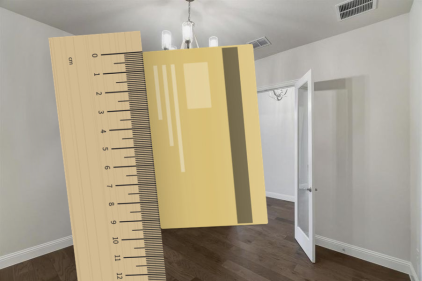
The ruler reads 9.5 cm
